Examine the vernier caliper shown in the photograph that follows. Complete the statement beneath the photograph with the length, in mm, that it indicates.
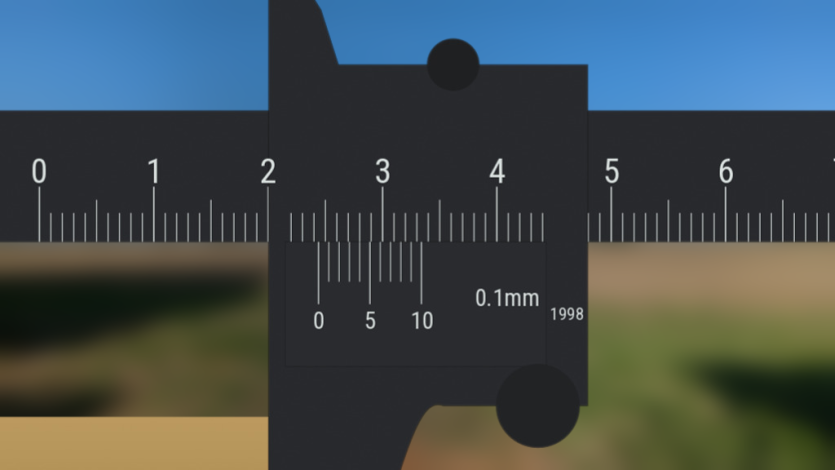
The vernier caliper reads 24.4 mm
